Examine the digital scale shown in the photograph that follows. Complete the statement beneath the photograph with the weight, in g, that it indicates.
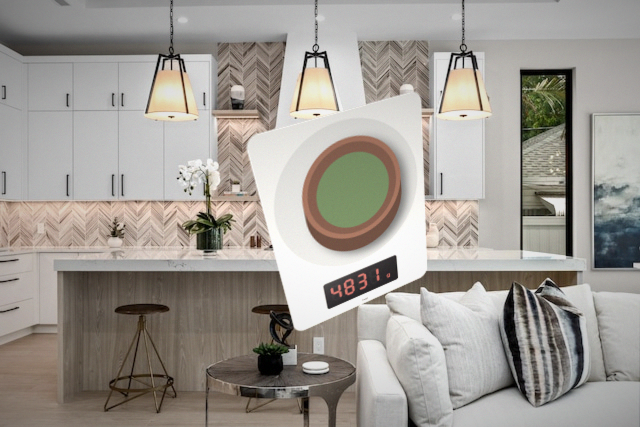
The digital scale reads 4831 g
